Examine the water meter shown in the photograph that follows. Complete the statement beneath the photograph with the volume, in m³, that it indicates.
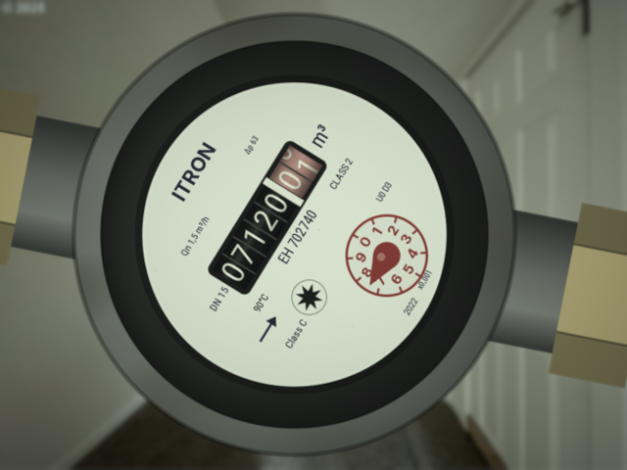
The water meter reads 7120.007 m³
